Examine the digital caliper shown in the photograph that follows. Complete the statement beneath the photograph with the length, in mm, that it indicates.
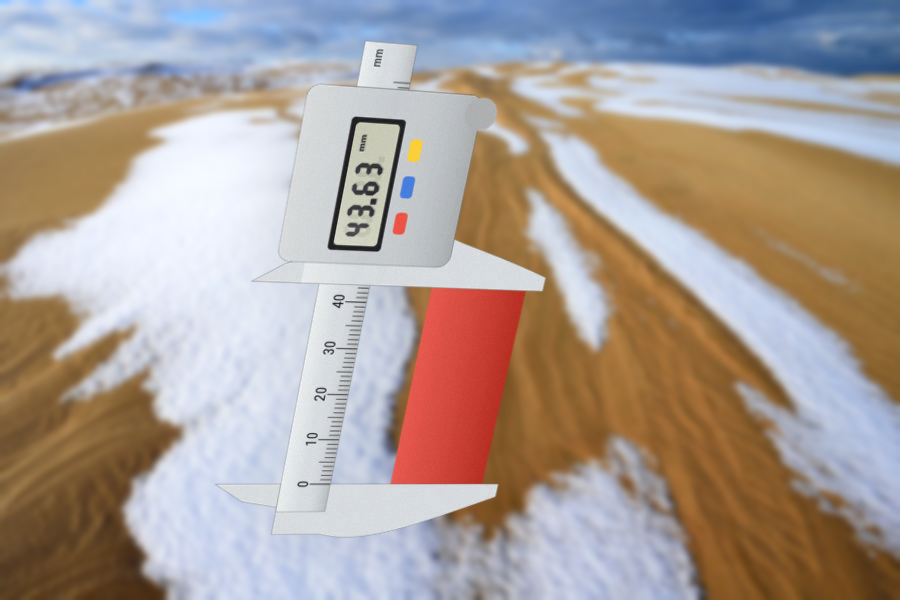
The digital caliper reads 43.63 mm
